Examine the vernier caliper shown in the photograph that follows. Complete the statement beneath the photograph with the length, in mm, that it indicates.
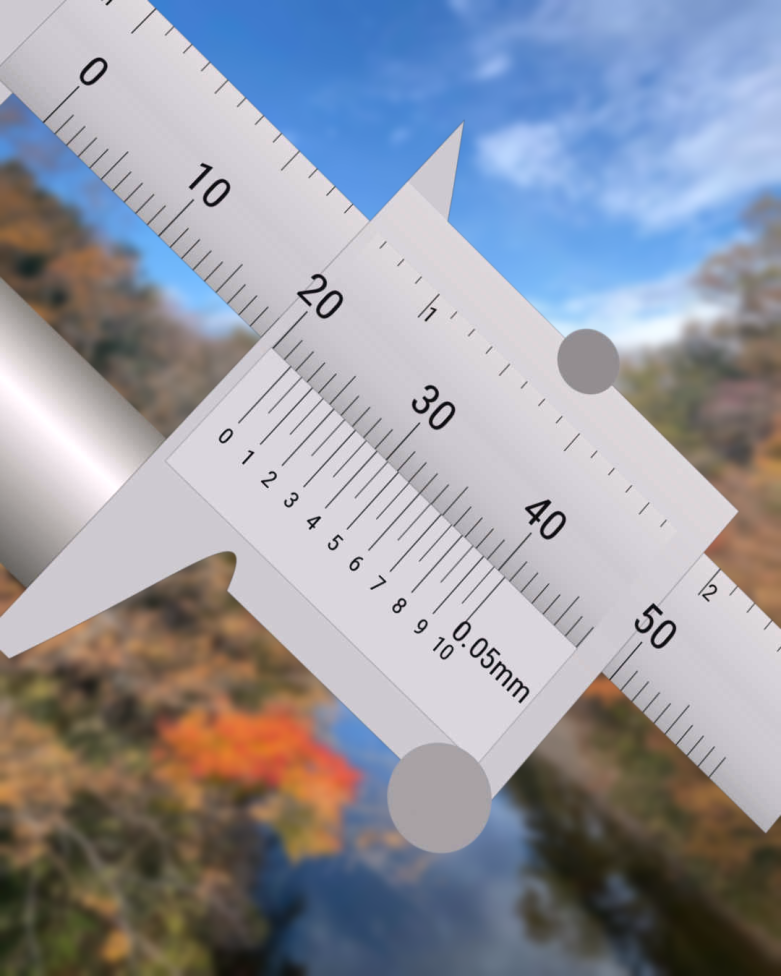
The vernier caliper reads 21.6 mm
